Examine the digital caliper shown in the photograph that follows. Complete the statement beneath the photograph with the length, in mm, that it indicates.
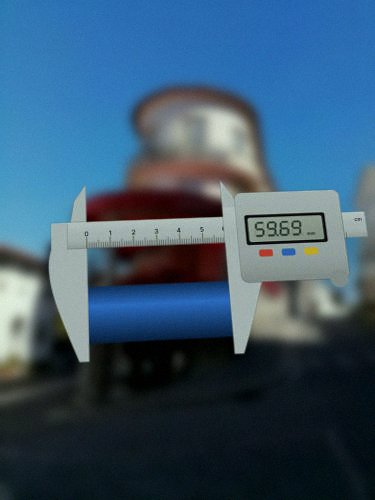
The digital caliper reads 59.69 mm
